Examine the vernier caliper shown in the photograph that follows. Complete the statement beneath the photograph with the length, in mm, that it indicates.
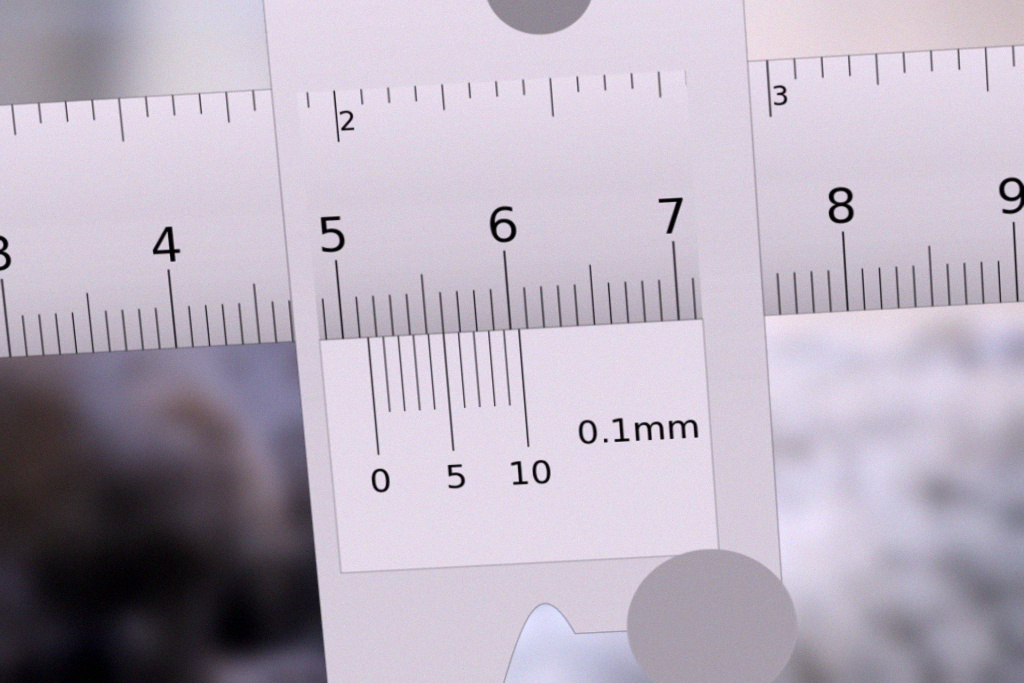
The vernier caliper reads 51.5 mm
